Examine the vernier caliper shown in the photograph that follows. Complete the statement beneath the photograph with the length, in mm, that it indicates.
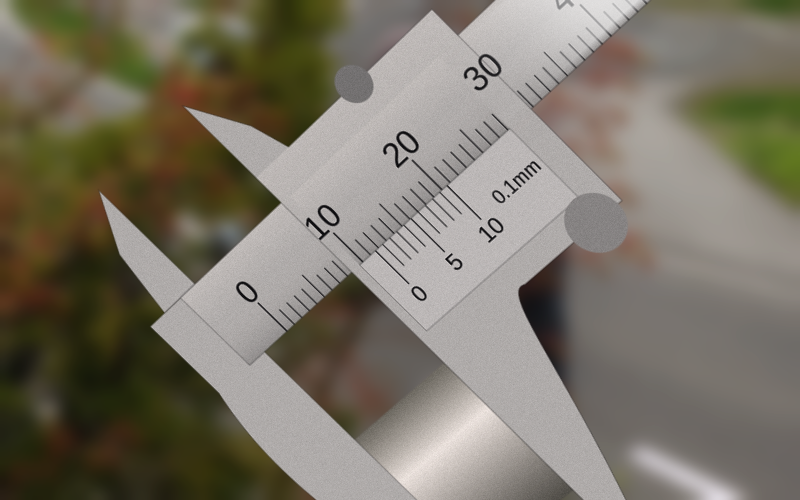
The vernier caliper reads 11.6 mm
